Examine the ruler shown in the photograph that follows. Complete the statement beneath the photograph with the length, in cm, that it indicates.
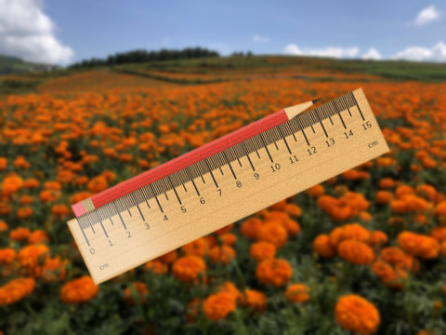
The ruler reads 13.5 cm
